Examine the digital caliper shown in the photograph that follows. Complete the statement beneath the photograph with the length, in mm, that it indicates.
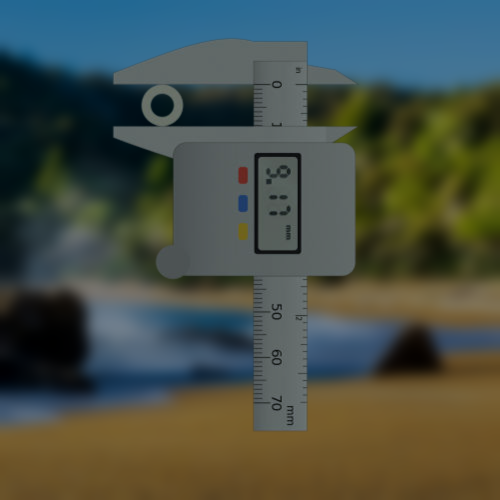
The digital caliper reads 9.17 mm
